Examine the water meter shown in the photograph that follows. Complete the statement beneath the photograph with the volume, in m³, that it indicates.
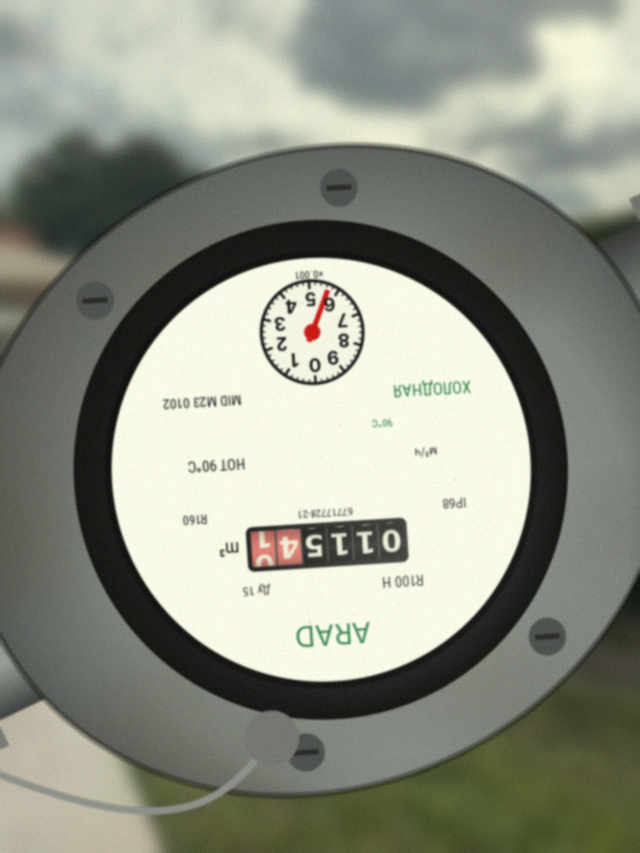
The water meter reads 115.405 m³
